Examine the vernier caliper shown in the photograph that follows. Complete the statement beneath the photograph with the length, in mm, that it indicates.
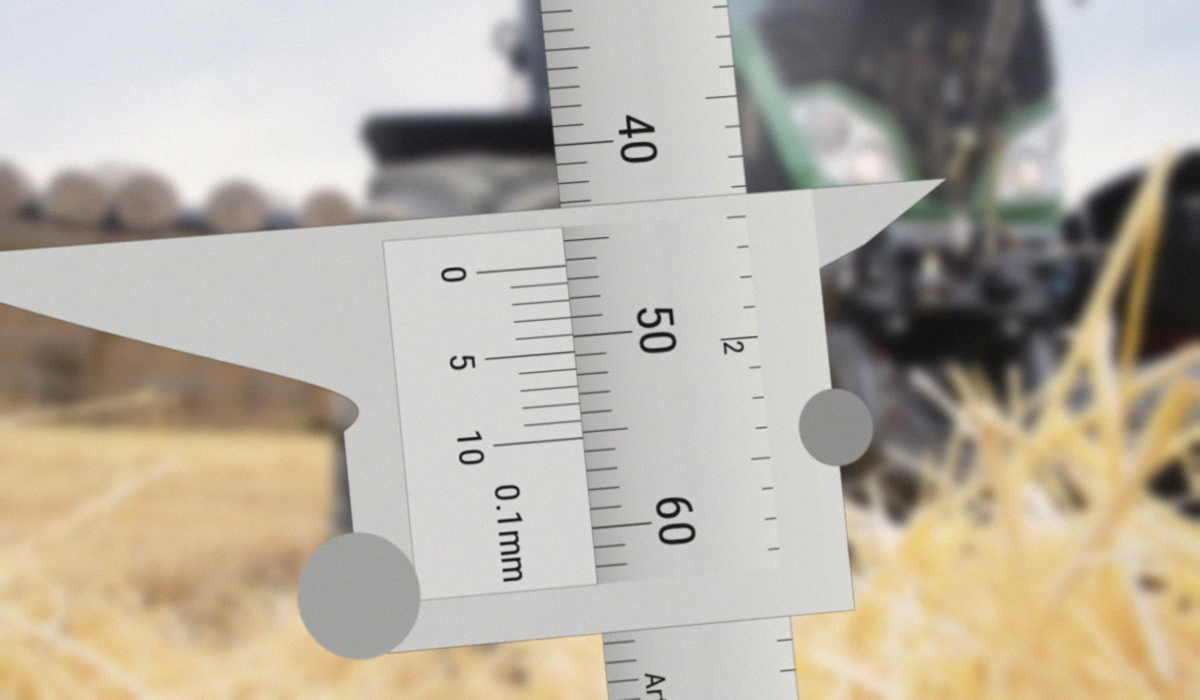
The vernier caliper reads 46.3 mm
